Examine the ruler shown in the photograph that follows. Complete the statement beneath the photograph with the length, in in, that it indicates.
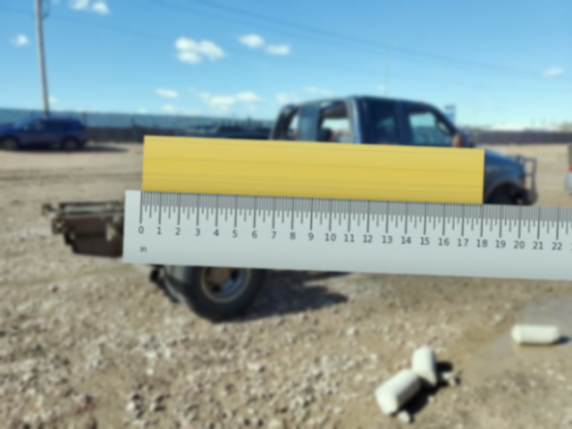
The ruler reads 18 in
